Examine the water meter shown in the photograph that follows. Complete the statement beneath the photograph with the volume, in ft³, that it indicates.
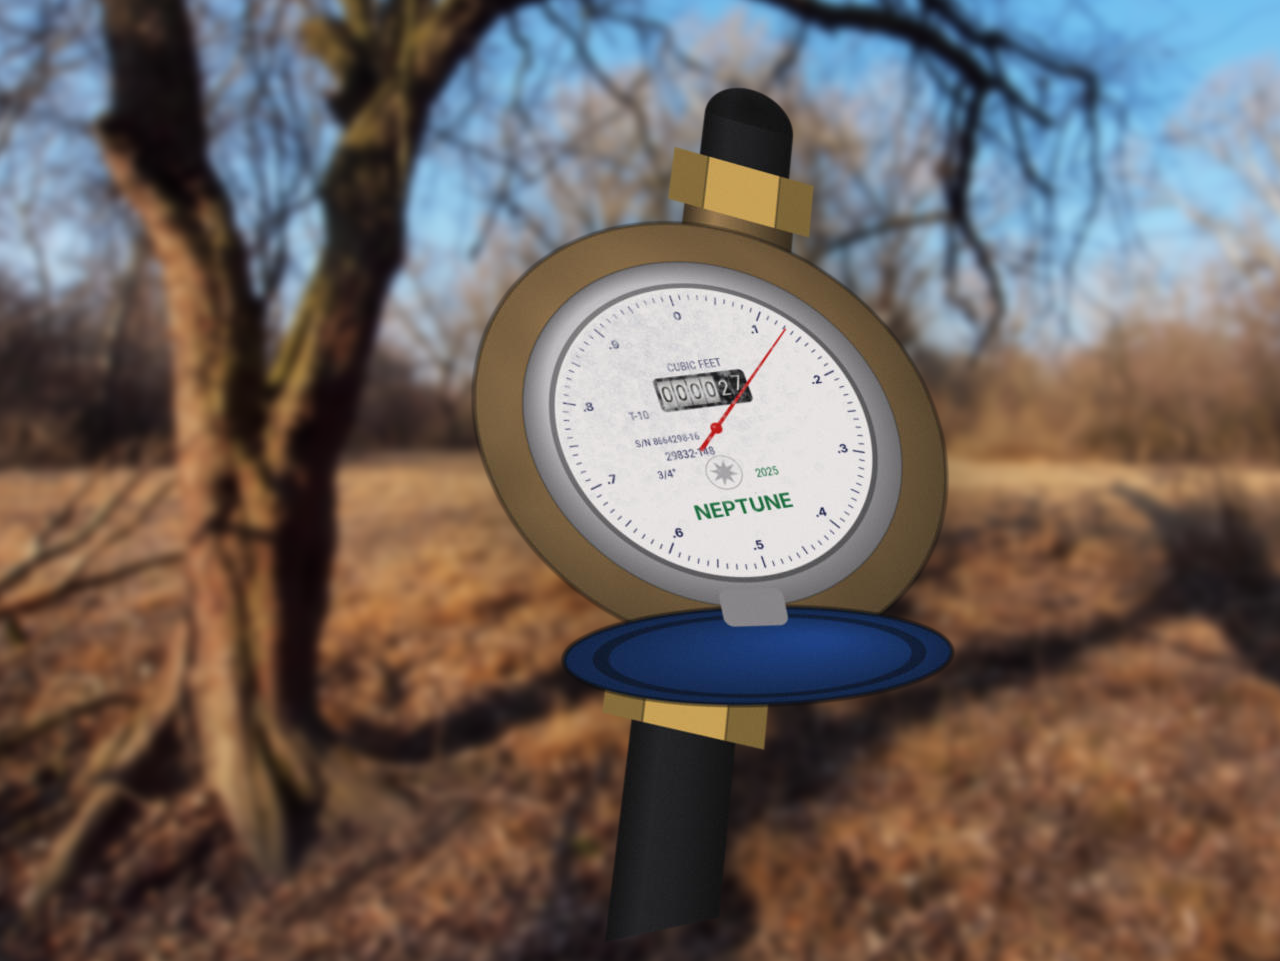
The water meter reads 27.13 ft³
